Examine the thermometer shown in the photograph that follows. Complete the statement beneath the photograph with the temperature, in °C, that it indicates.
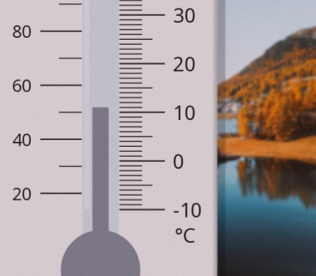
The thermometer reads 11 °C
